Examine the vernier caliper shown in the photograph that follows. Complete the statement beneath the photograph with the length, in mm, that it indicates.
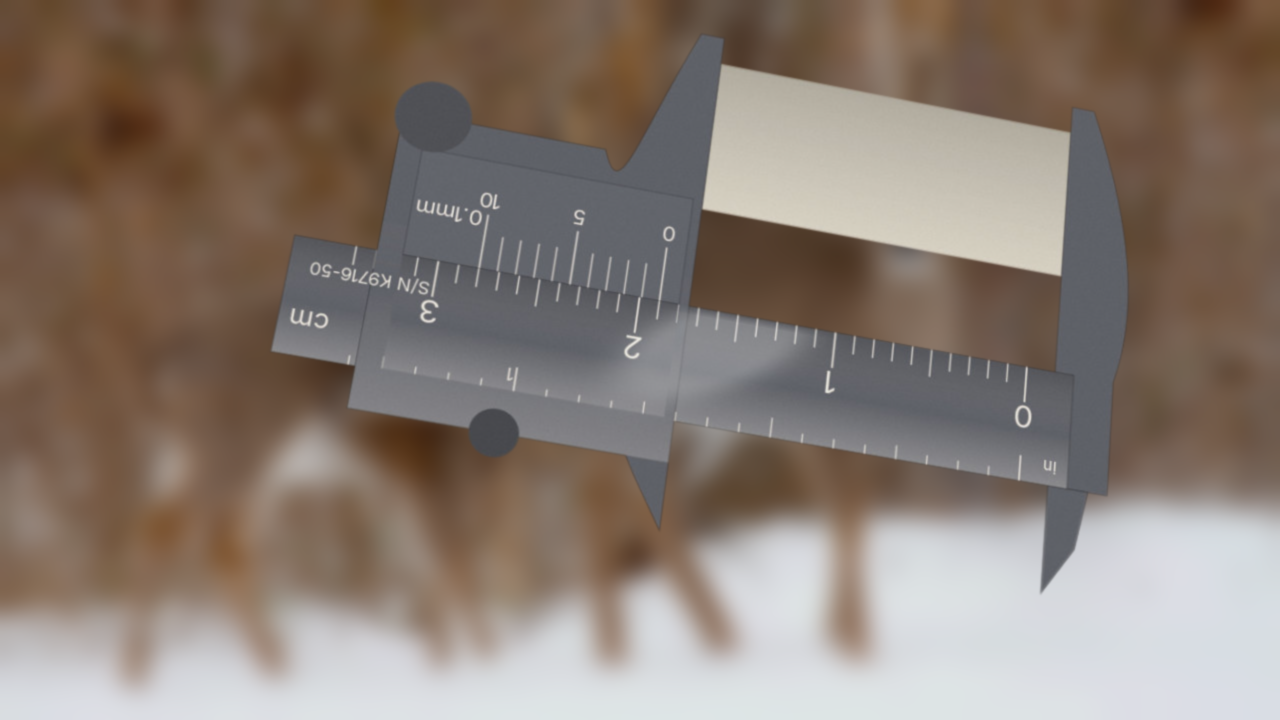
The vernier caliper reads 19.0 mm
